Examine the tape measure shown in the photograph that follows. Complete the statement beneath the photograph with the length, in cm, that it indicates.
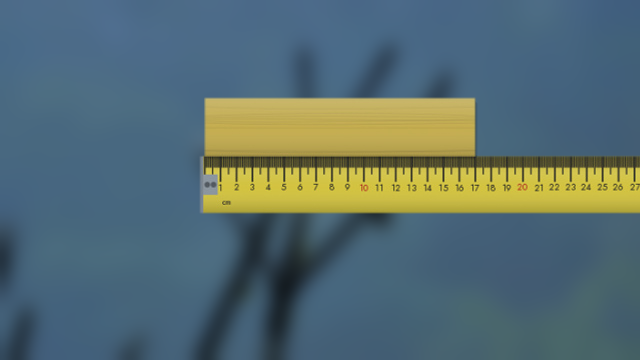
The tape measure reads 17 cm
